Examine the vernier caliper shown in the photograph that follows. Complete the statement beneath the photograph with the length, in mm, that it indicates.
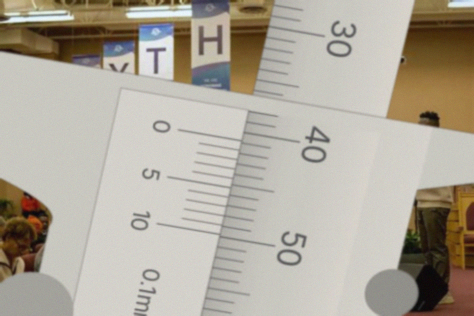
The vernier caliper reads 40.8 mm
